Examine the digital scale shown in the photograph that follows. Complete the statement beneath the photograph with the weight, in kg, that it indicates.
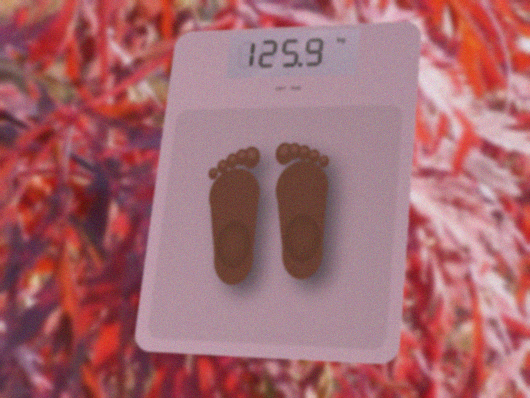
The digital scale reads 125.9 kg
